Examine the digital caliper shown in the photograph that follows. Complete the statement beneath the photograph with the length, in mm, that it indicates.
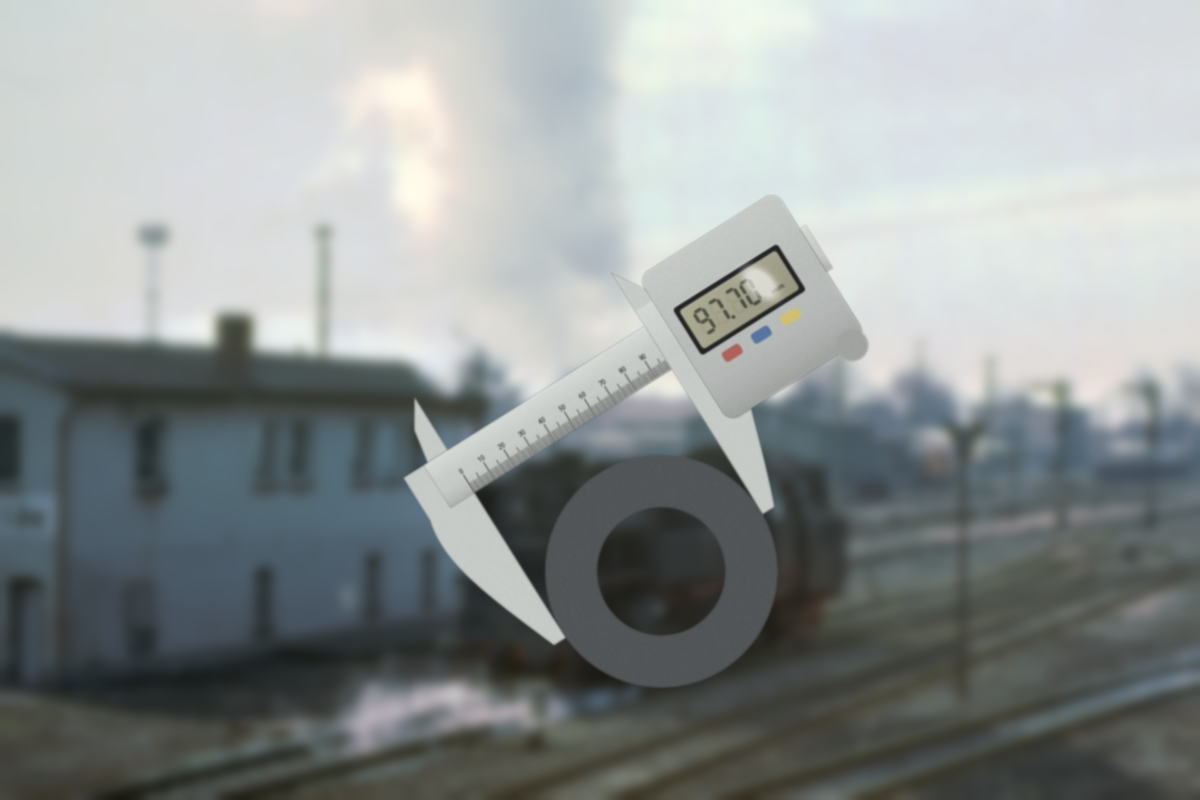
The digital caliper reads 97.70 mm
